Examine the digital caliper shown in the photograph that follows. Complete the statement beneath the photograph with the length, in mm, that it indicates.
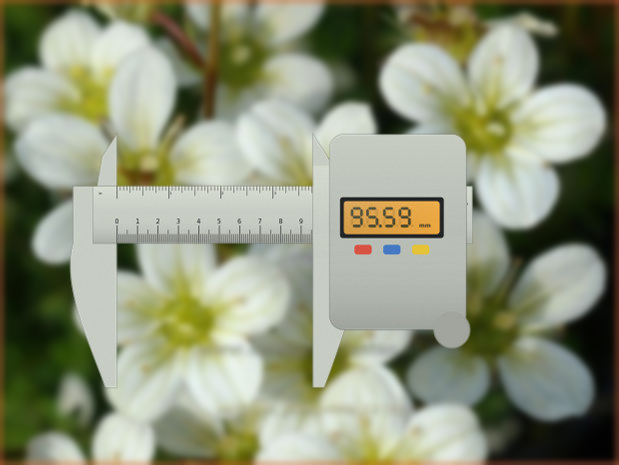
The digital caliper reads 95.59 mm
